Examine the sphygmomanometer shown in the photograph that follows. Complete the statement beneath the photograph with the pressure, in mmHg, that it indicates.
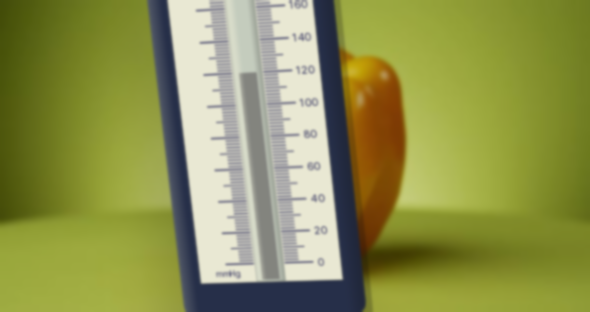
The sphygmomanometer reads 120 mmHg
